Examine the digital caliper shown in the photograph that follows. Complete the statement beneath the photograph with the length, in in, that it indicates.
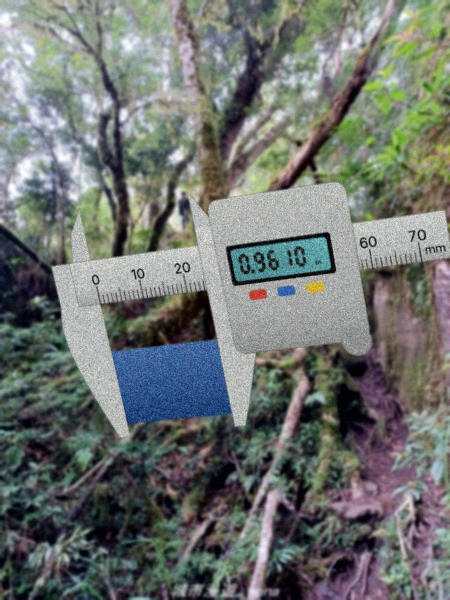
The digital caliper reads 0.9610 in
